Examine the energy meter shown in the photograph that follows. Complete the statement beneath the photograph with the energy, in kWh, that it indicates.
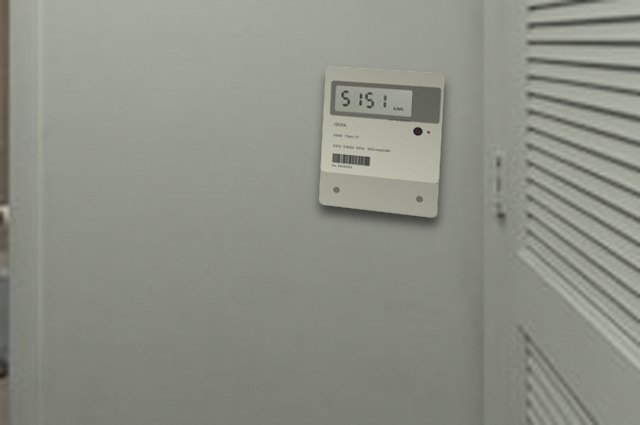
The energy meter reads 5151 kWh
